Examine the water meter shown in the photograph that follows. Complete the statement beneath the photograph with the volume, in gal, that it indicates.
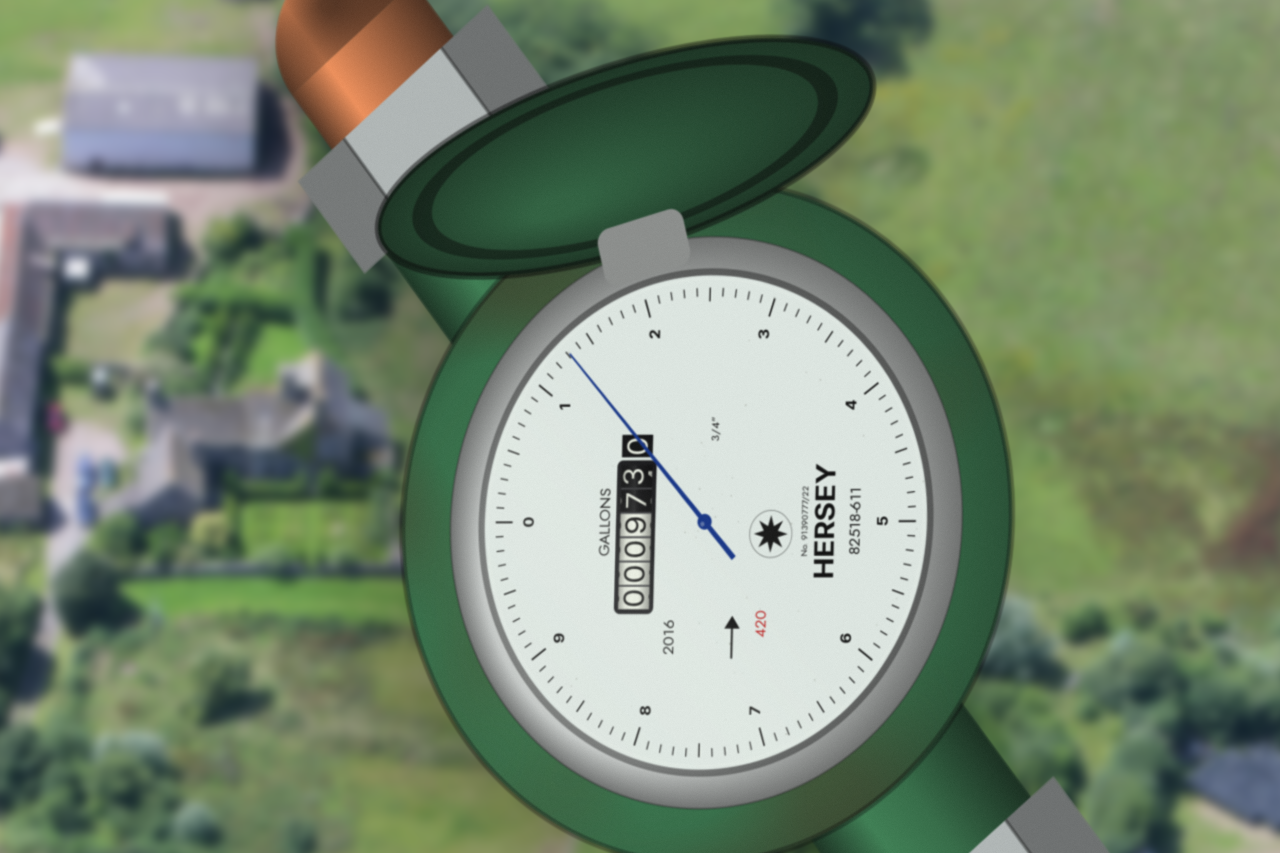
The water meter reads 9731.3 gal
